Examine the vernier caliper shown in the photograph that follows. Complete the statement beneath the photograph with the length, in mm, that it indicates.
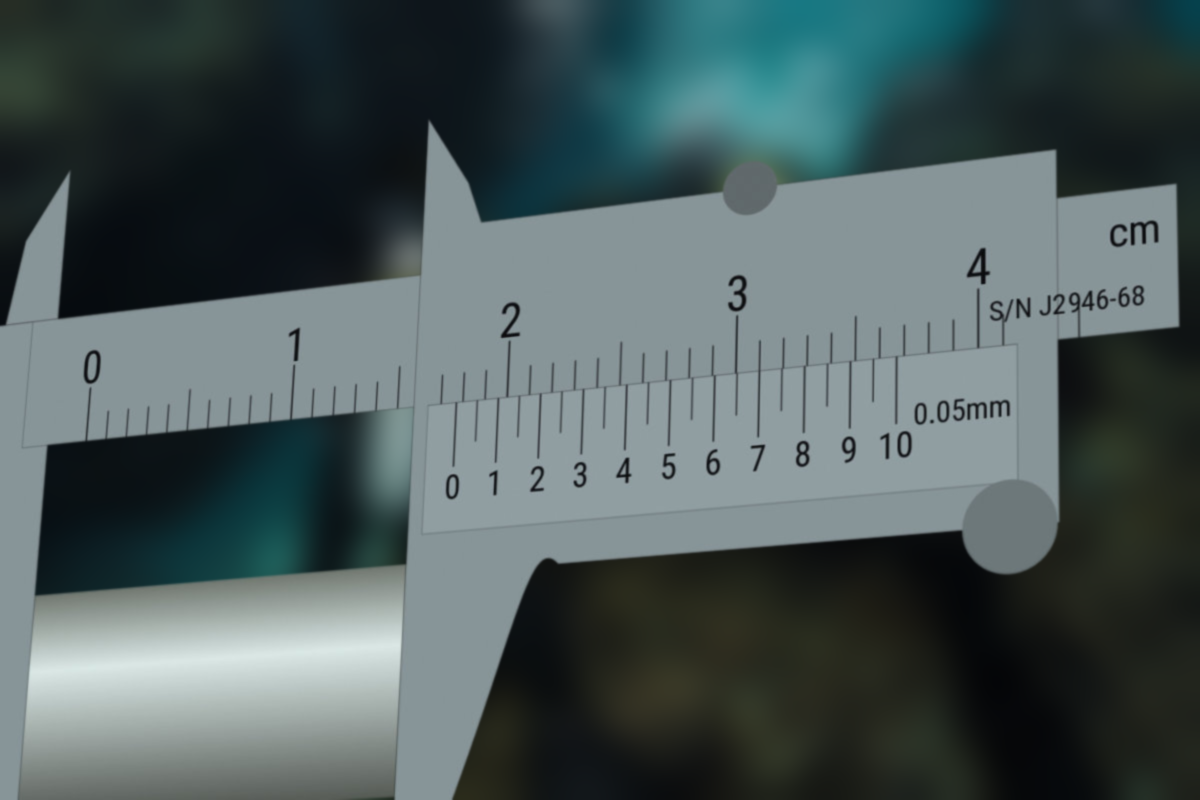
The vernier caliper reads 17.7 mm
